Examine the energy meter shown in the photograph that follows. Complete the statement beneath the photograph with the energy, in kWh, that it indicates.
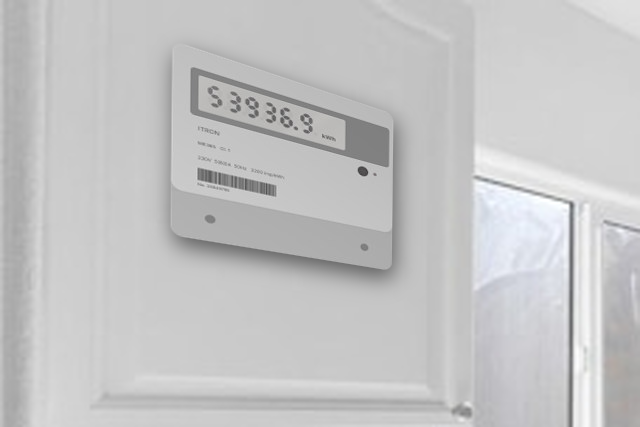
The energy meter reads 53936.9 kWh
